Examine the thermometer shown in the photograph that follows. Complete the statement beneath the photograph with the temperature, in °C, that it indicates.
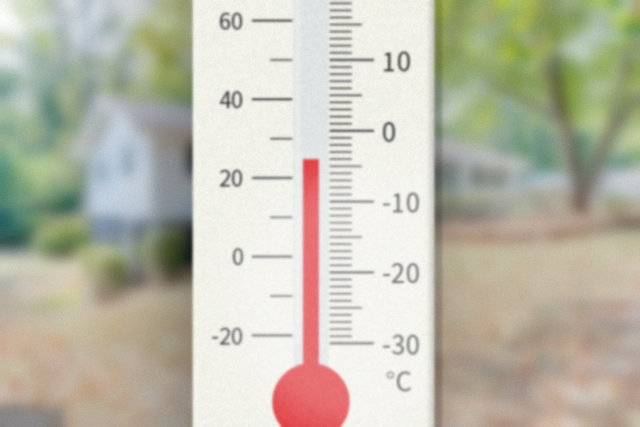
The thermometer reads -4 °C
